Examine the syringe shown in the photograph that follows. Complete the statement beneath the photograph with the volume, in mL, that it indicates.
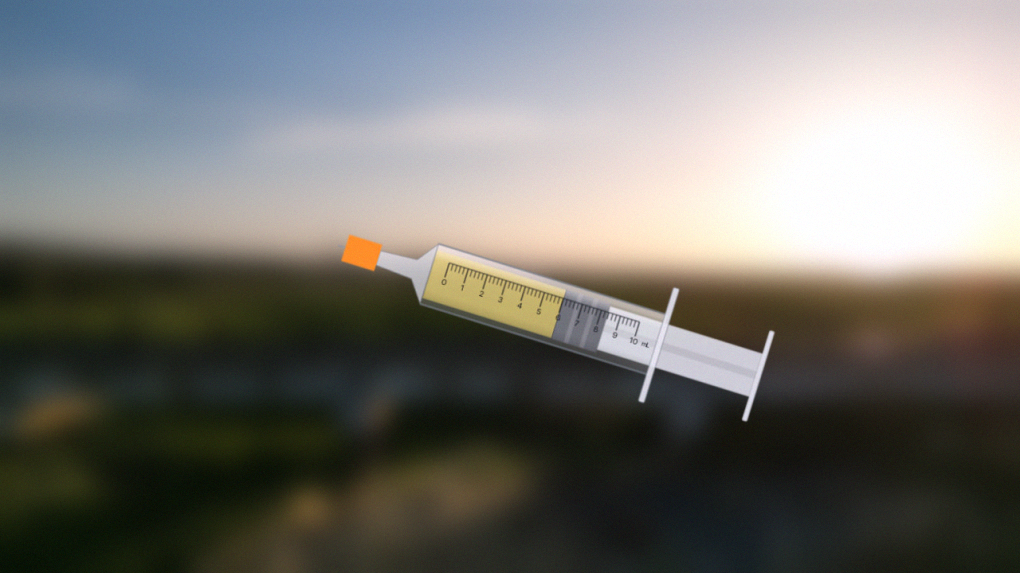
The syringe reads 6 mL
